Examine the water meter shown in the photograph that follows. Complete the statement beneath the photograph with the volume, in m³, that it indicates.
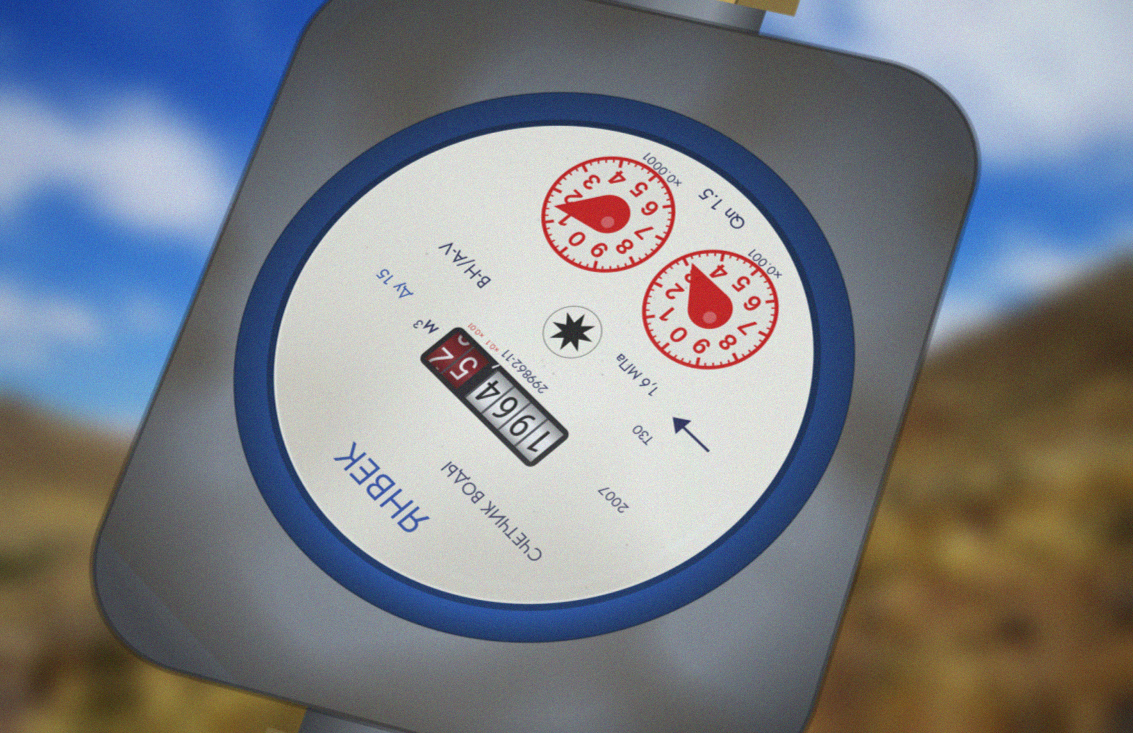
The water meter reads 1964.5231 m³
